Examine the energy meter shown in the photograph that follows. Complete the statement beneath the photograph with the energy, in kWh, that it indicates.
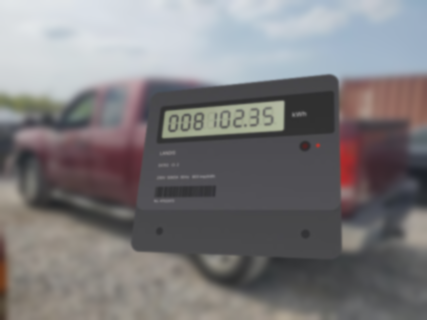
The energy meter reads 8102.35 kWh
